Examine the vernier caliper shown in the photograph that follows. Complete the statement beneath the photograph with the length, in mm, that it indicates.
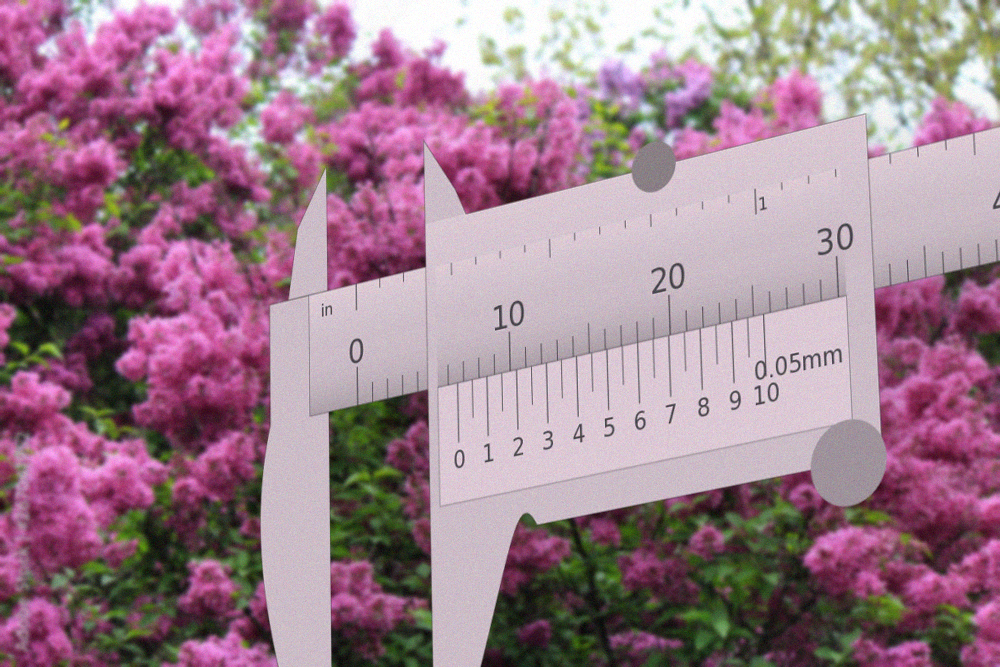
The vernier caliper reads 6.6 mm
